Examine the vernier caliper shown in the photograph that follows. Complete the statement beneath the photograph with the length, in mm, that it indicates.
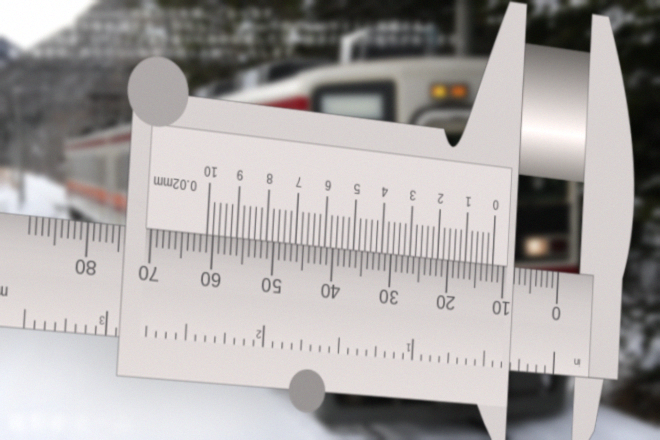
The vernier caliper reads 12.0 mm
